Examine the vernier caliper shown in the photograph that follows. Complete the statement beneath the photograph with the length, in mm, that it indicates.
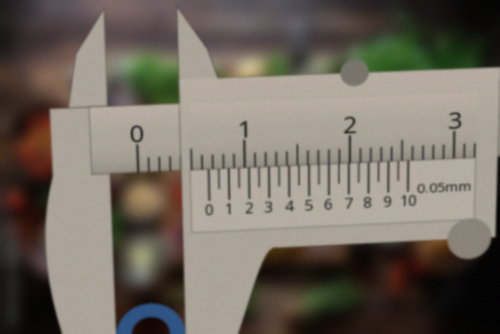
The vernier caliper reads 6.6 mm
